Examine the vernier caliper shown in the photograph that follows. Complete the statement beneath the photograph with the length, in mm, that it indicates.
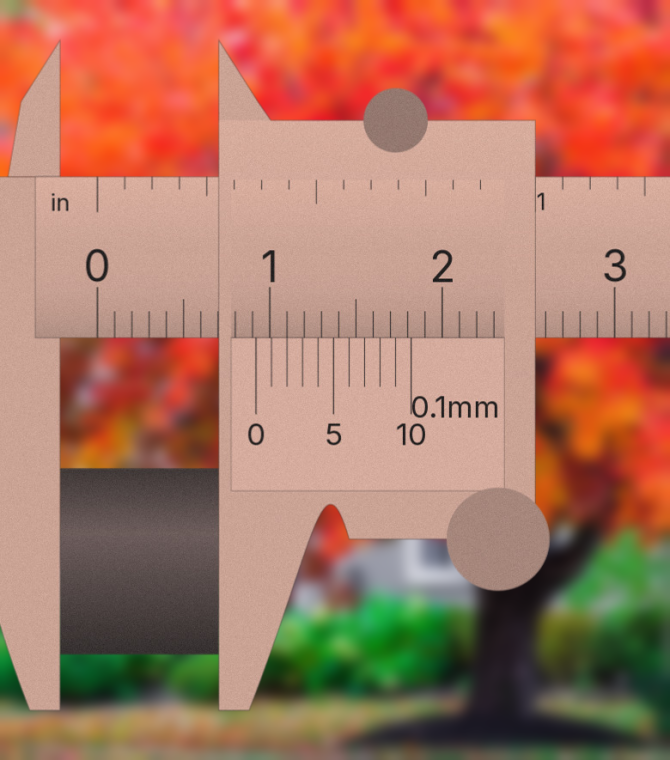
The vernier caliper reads 9.2 mm
